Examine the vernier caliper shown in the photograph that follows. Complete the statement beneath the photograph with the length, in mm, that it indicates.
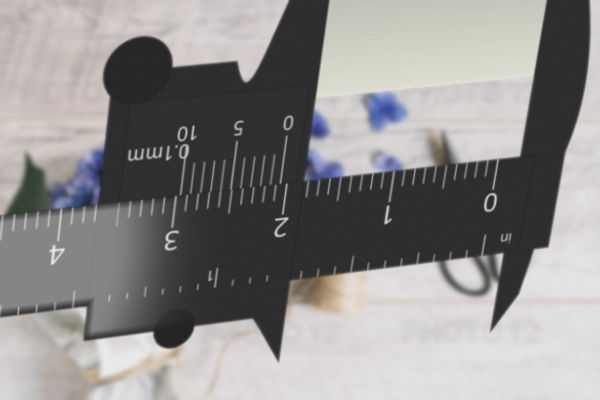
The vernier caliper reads 20.6 mm
